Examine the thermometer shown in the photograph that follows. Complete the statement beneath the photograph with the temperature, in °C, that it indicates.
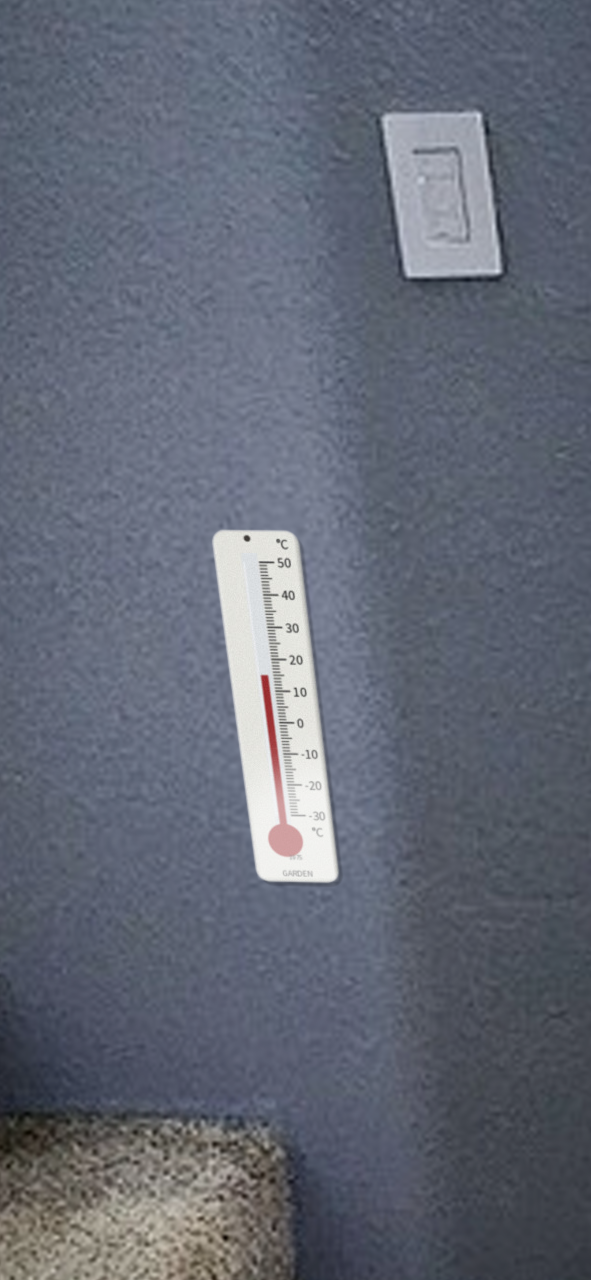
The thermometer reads 15 °C
